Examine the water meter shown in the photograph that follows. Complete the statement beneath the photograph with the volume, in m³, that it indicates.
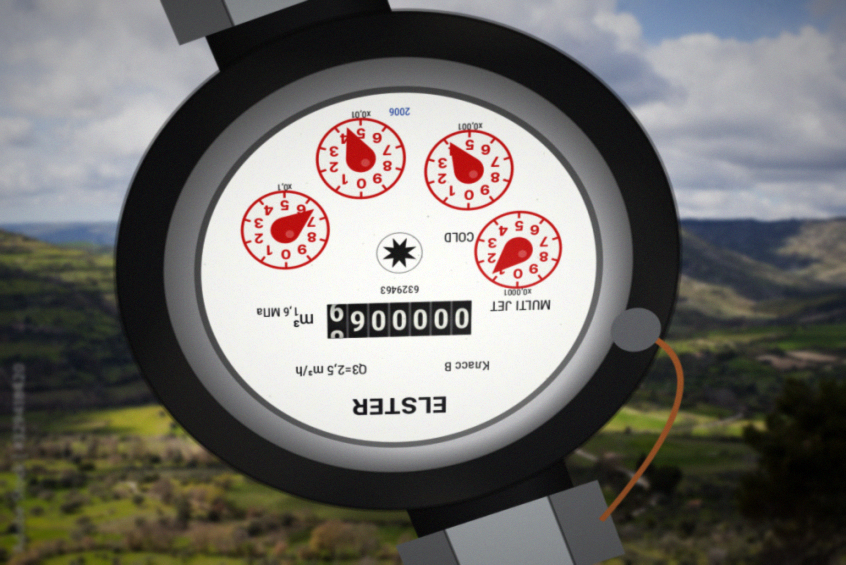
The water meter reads 68.6441 m³
